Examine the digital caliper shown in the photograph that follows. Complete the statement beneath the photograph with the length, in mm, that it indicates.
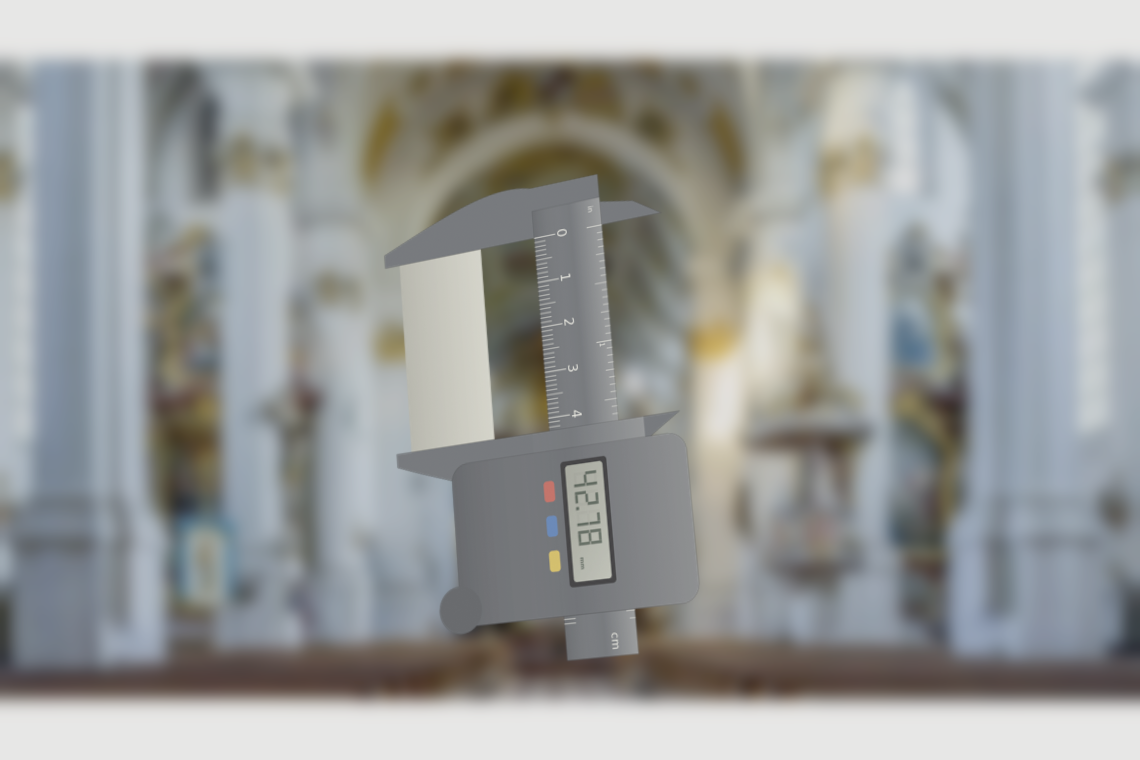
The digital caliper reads 42.78 mm
